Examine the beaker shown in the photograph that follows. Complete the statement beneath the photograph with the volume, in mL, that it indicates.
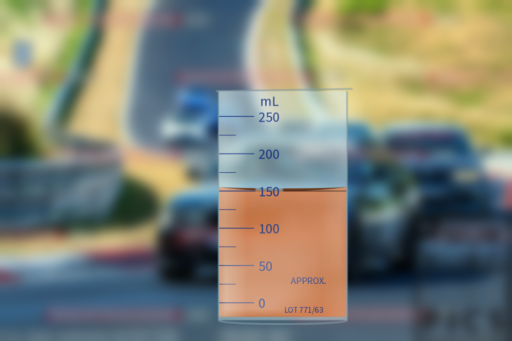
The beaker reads 150 mL
